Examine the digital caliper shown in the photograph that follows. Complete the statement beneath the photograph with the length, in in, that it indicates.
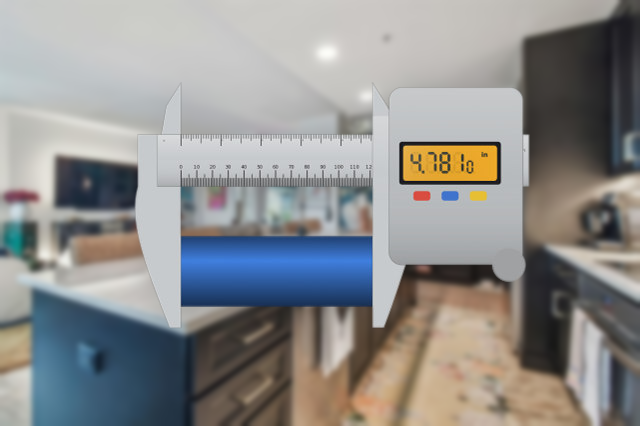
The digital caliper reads 4.7810 in
